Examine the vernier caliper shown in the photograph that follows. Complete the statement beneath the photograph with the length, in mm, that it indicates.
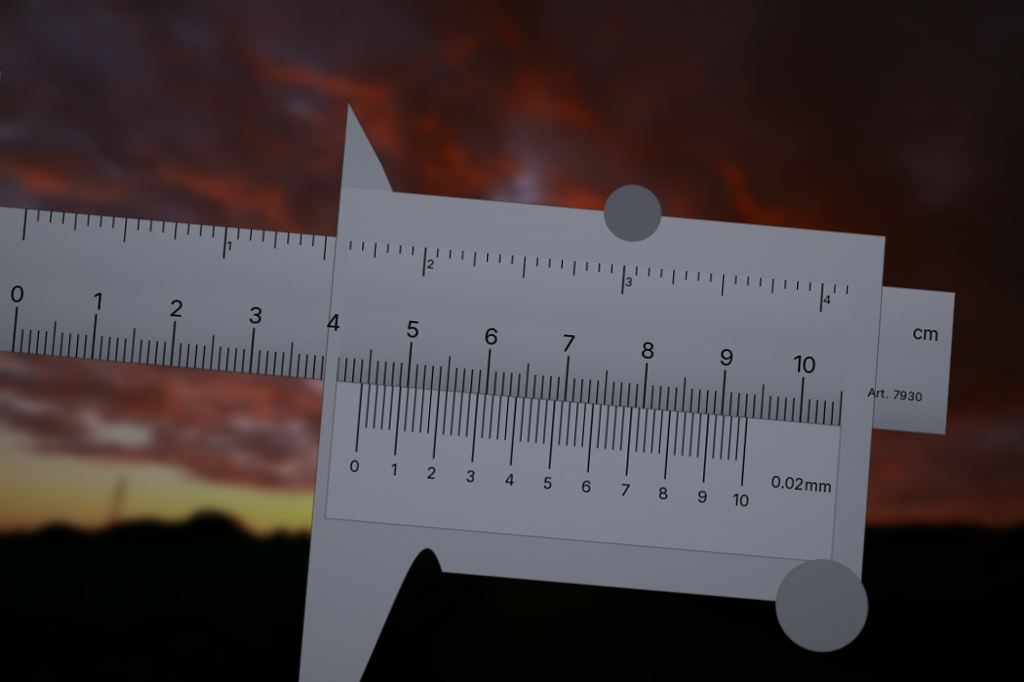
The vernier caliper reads 44.2 mm
